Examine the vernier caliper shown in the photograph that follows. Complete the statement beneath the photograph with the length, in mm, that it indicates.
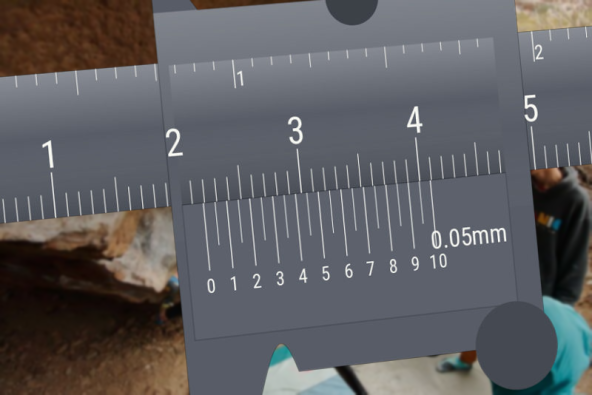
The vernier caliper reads 21.9 mm
